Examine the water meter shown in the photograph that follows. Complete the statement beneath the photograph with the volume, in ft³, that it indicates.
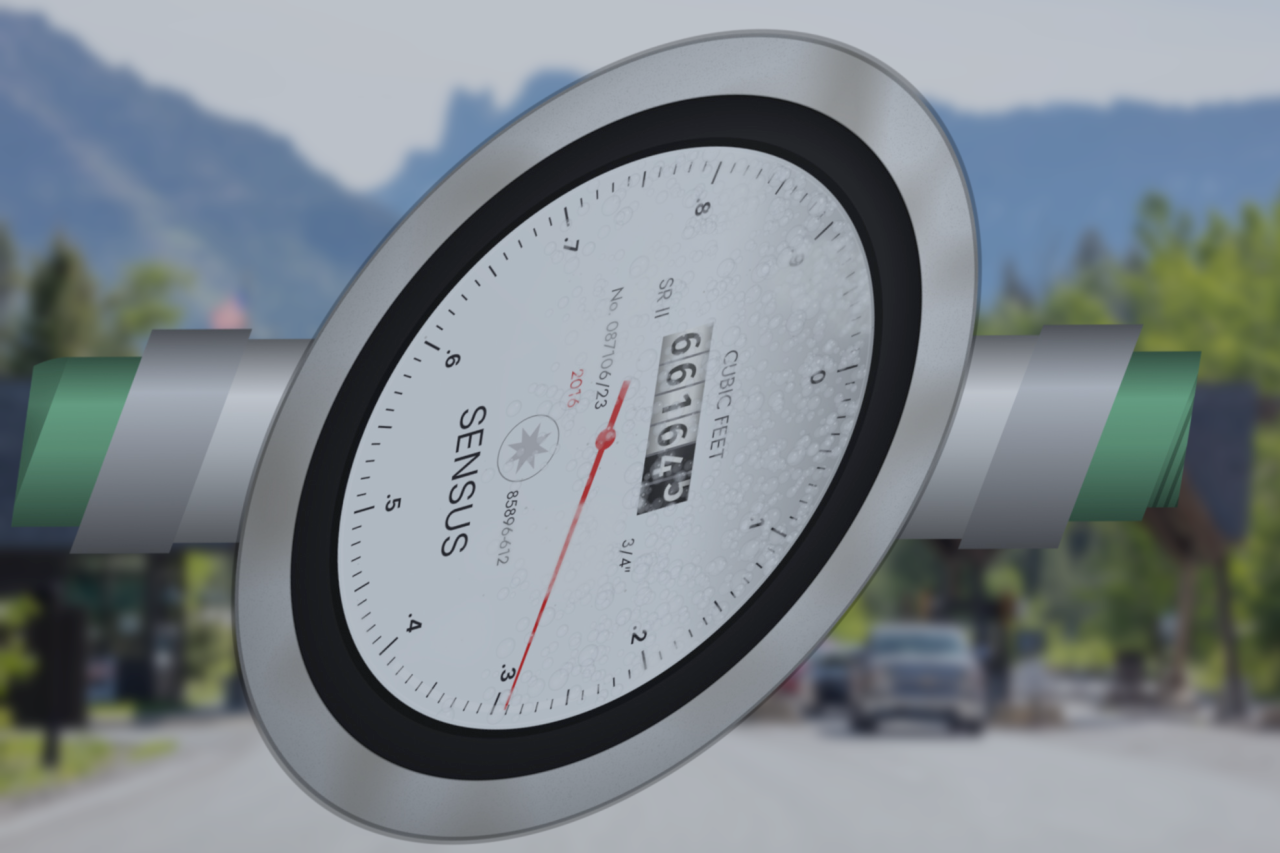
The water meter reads 661645.29 ft³
